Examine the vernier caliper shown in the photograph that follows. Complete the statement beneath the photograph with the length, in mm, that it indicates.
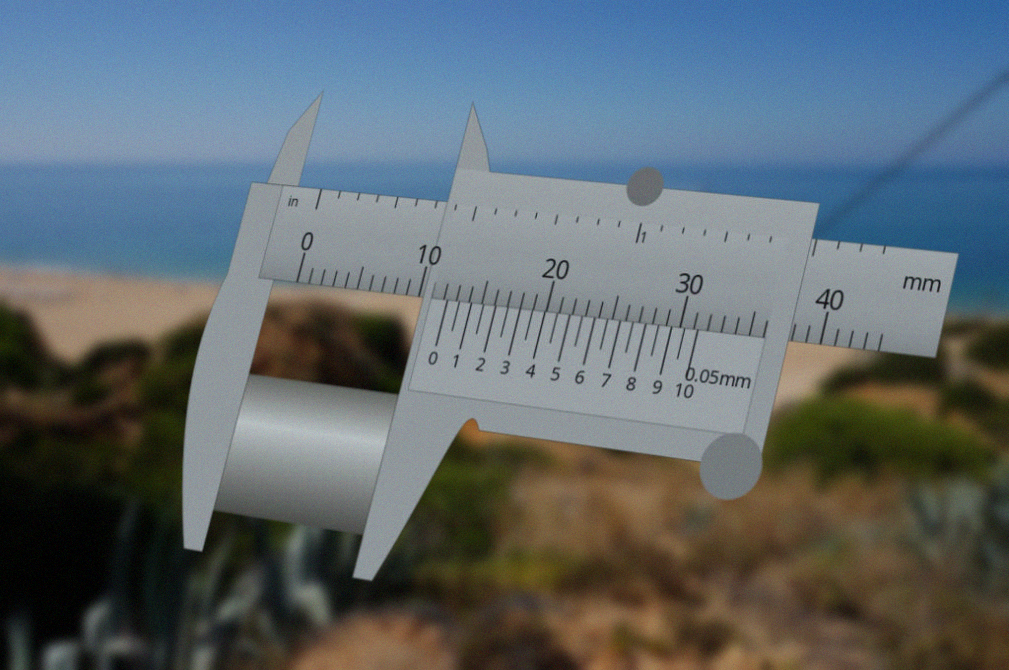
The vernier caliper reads 12.3 mm
